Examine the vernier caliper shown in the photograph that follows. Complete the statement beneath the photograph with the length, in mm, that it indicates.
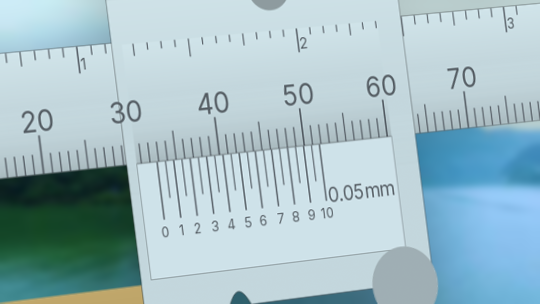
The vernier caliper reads 32.8 mm
